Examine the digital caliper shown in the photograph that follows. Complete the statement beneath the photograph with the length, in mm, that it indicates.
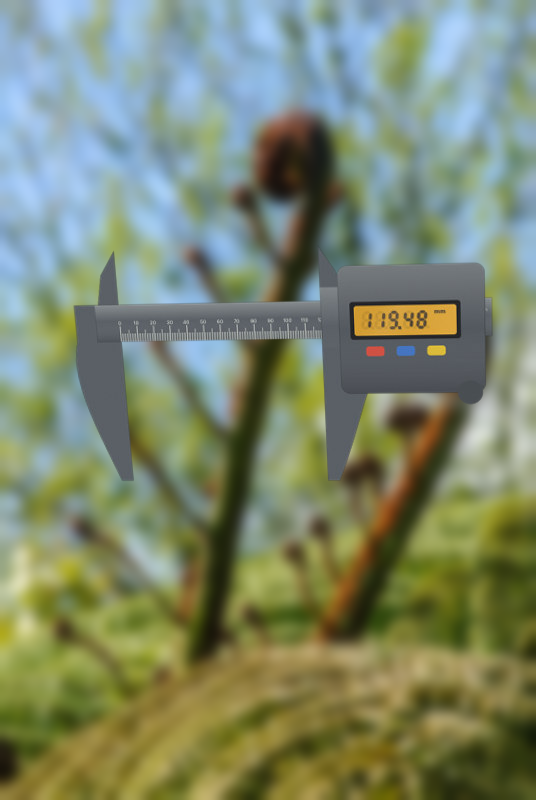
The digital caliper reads 119.48 mm
